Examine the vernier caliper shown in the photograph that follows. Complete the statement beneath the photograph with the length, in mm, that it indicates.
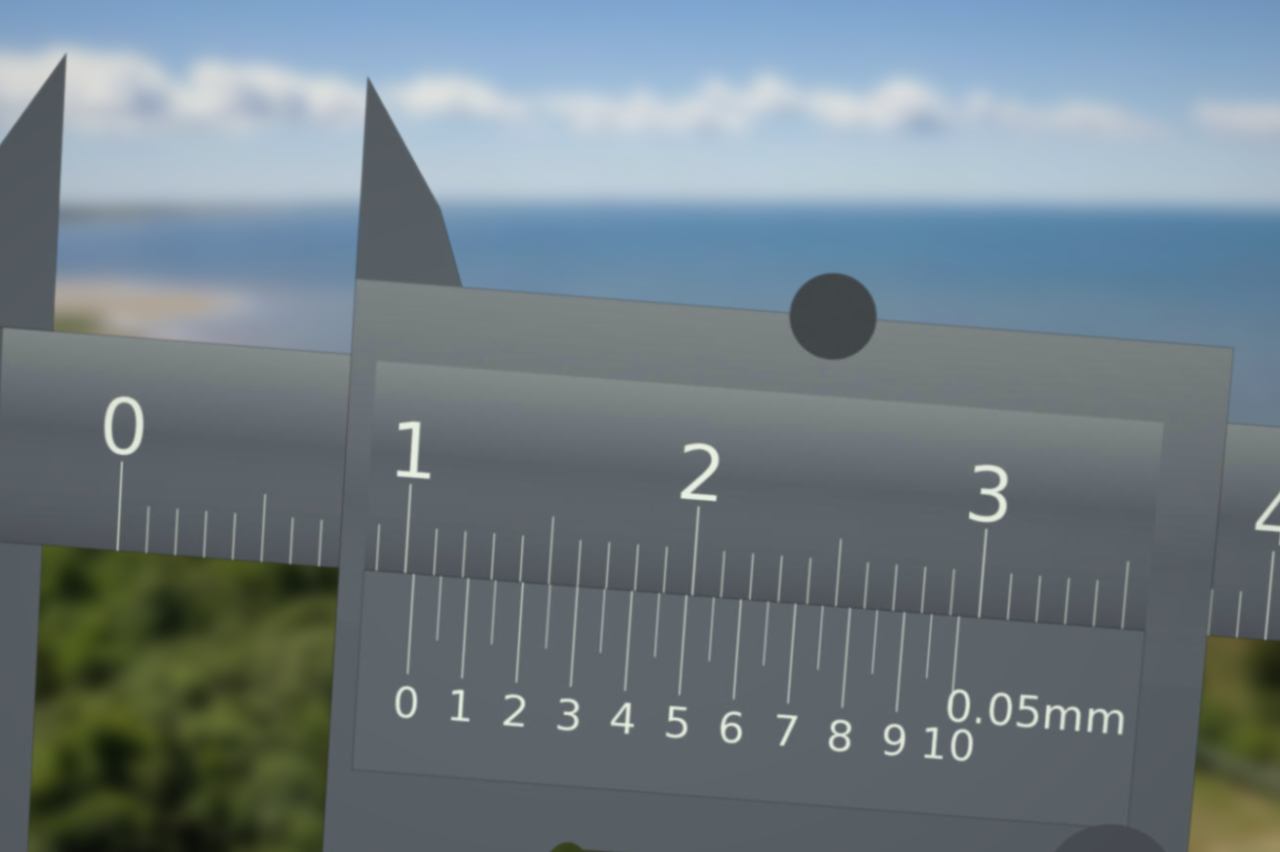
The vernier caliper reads 10.3 mm
